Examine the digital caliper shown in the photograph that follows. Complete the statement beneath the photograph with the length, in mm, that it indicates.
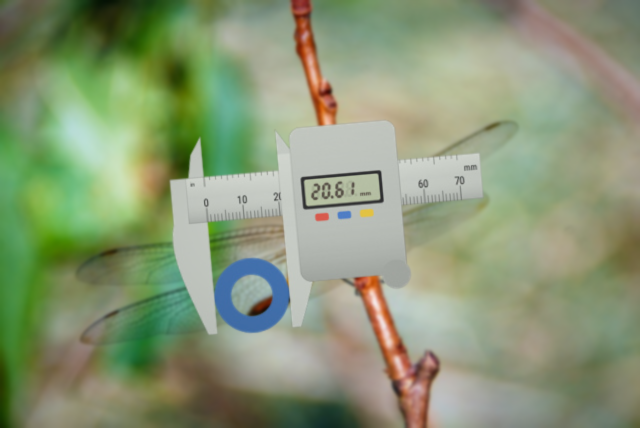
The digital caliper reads 20.61 mm
